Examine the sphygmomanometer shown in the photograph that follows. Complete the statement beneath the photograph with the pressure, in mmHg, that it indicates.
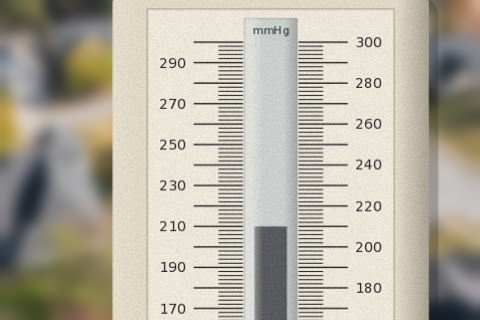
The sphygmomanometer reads 210 mmHg
